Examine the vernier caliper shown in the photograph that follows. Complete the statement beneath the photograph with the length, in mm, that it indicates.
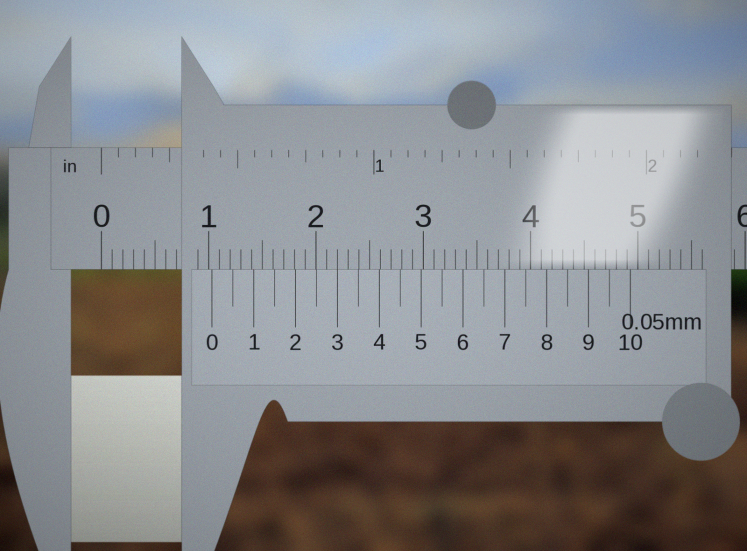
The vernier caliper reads 10.3 mm
